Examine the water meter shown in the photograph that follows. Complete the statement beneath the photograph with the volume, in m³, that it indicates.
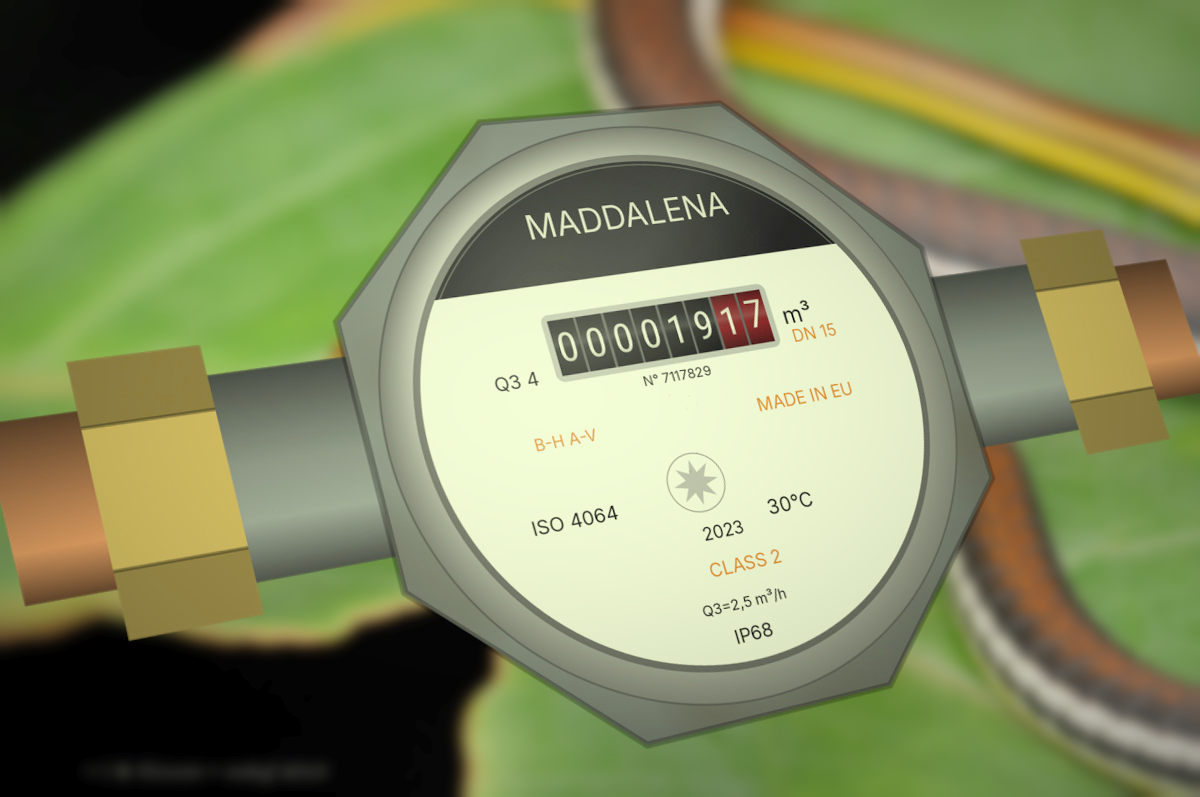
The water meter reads 19.17 m³
